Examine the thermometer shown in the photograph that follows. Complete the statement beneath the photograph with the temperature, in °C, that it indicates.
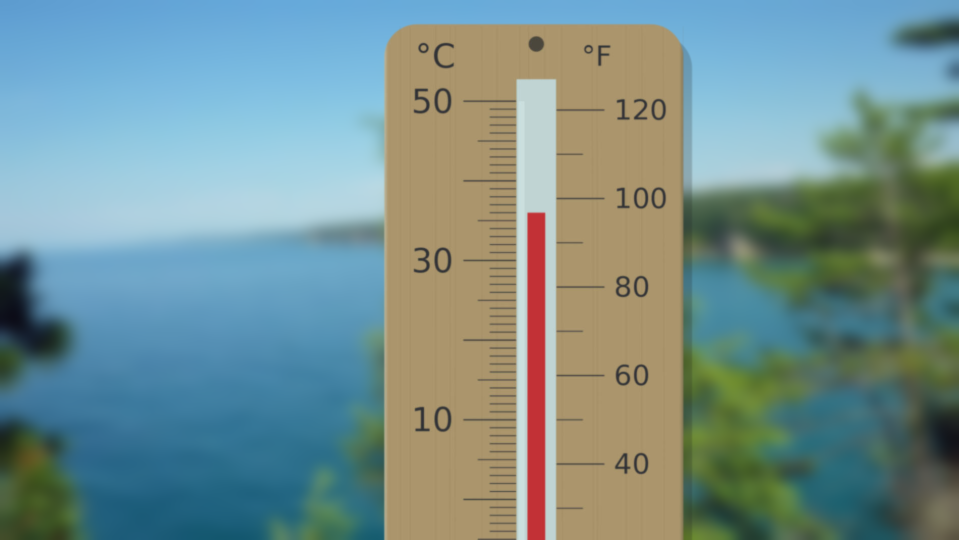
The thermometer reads 36 °C
